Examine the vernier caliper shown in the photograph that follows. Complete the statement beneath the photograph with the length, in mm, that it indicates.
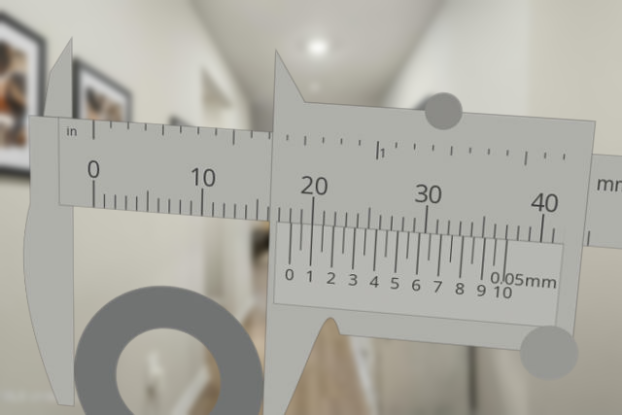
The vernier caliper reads 18.1 mm
